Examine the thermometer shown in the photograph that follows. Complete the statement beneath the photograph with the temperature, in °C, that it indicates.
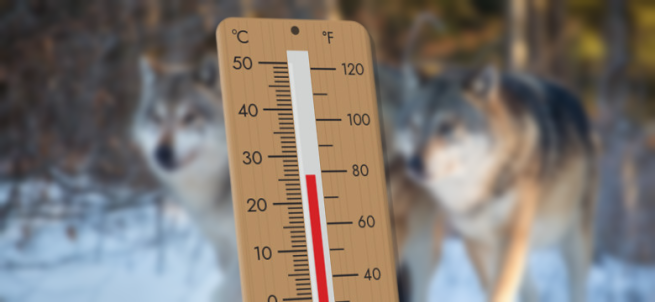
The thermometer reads 26 °C
